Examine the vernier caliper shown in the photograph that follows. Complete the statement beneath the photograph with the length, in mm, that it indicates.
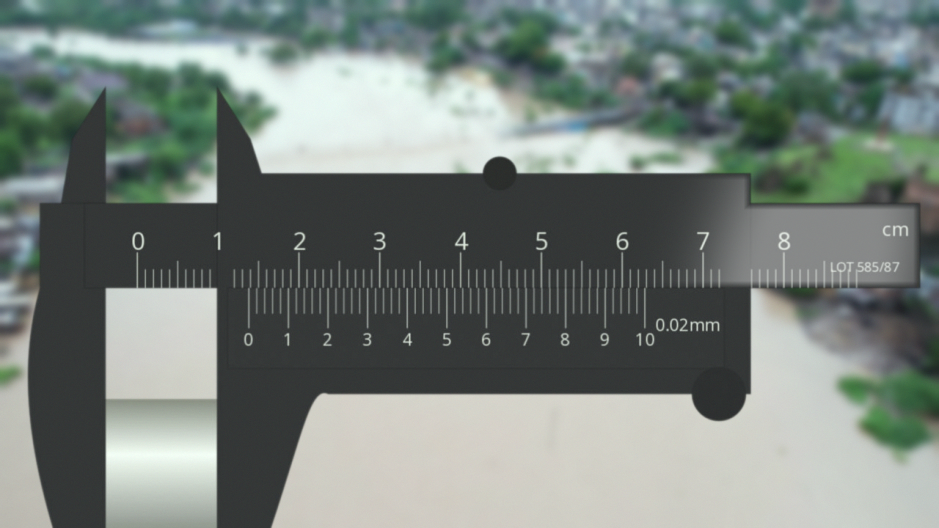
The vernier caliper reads 13.8 mm
